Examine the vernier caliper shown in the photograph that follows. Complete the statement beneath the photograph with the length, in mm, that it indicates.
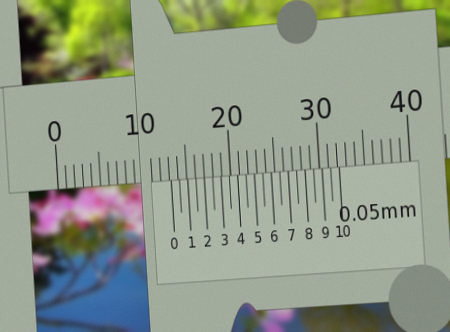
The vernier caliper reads 13.2 mm
